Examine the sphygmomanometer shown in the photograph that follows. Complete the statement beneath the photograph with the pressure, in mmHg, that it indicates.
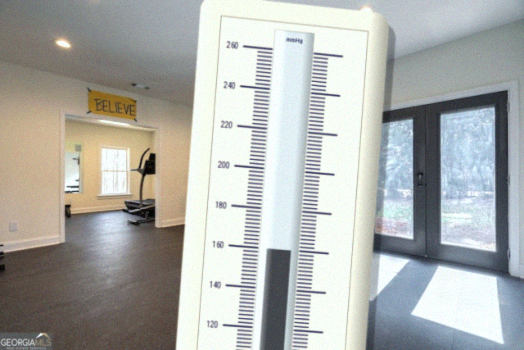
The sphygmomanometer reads 160 mmHg
